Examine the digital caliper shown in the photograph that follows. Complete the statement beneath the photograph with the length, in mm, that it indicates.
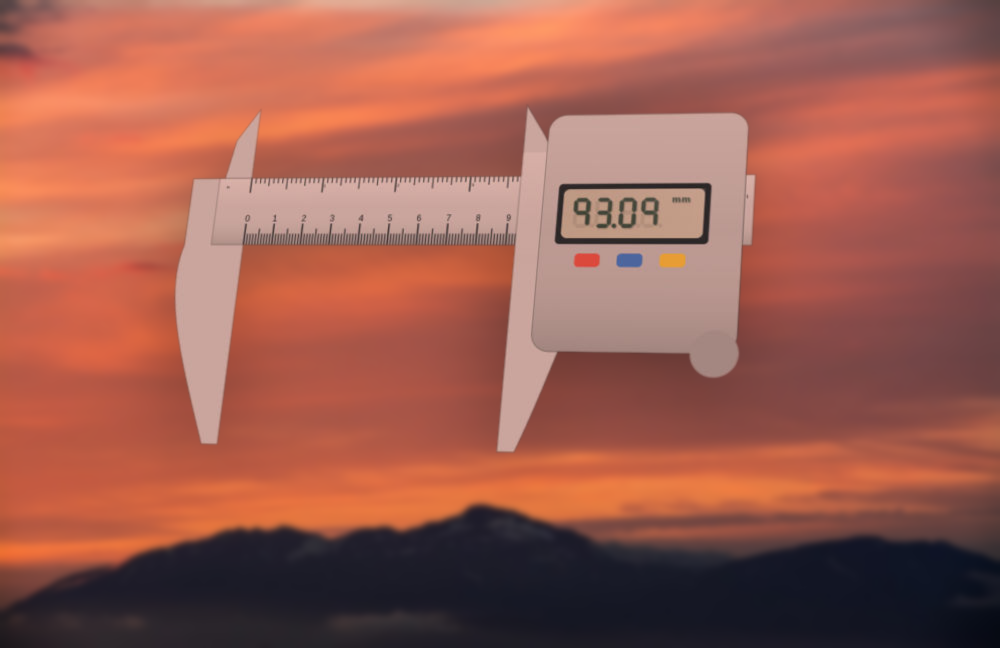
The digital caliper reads 93.09 mm
